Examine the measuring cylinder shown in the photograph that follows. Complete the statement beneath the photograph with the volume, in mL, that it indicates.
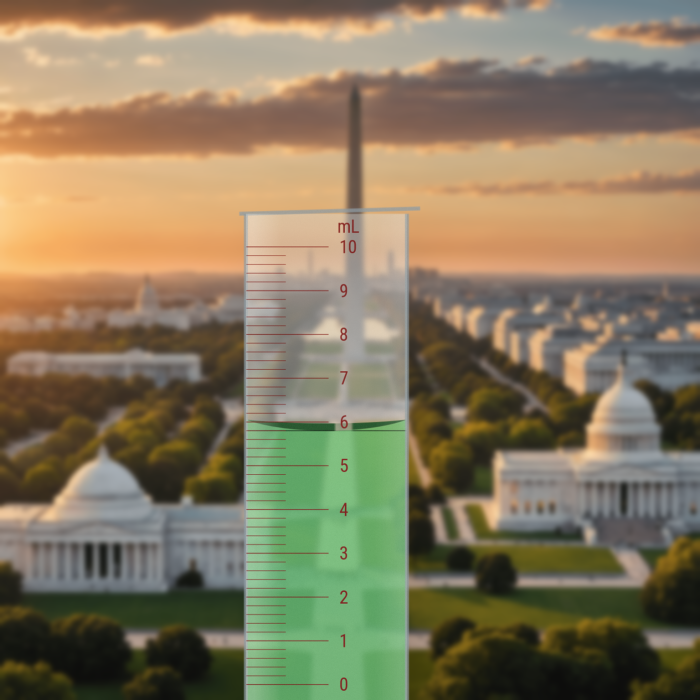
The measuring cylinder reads 5.8 mL
